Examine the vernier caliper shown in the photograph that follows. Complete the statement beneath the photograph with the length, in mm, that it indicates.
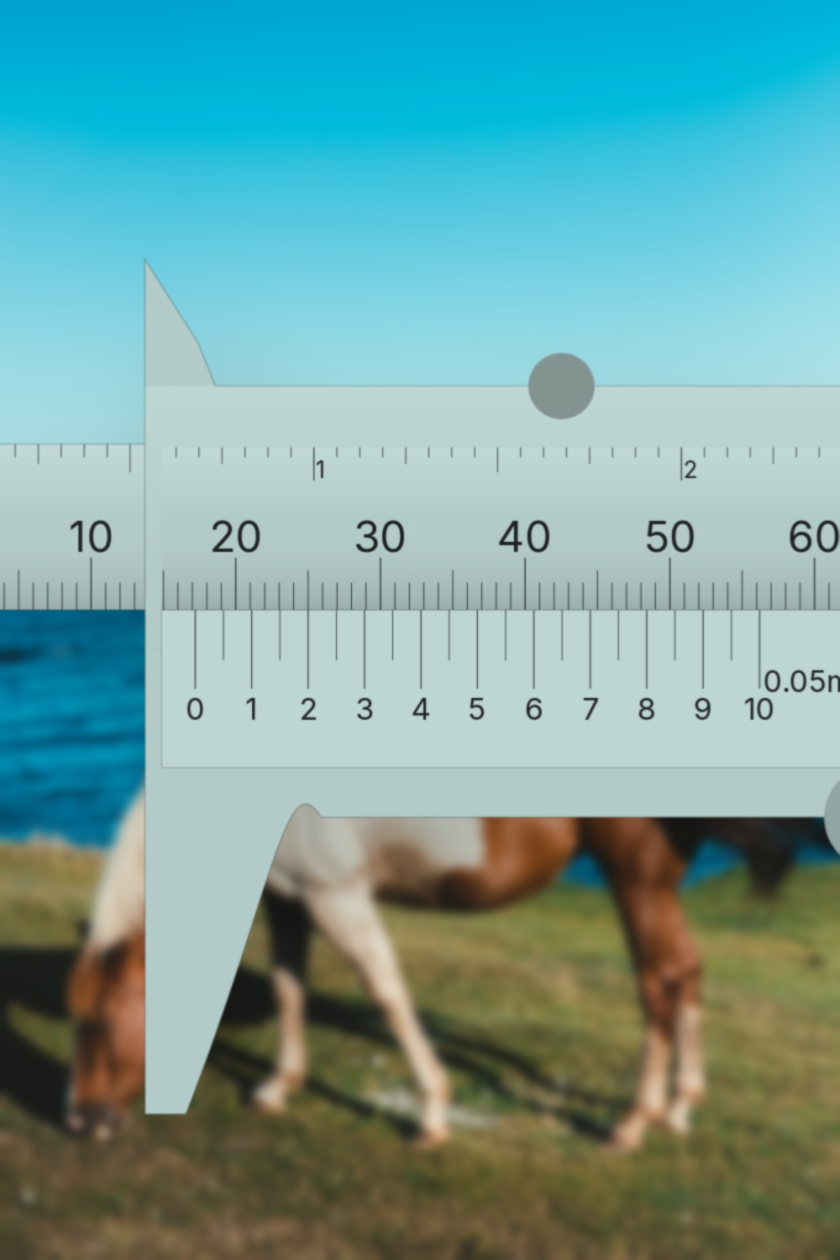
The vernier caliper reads 17.2 mm
